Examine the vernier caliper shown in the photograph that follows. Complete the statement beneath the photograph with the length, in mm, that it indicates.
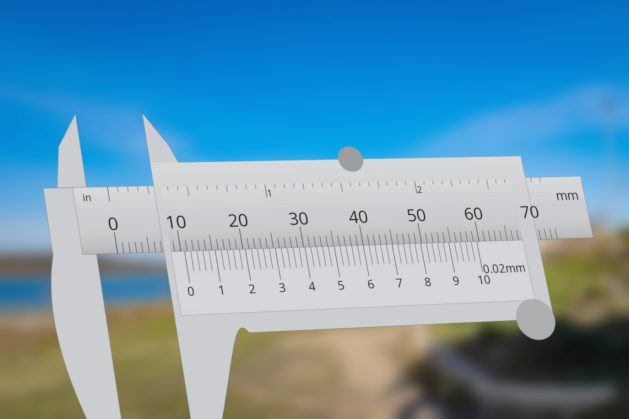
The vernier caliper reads 10.6 mm
